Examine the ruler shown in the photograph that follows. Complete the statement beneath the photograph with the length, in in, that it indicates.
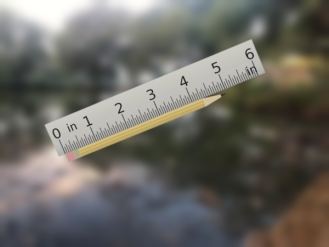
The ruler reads 5 in
